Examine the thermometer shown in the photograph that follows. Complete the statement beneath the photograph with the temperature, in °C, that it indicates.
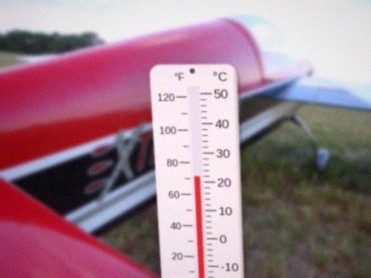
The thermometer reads 22 °C
